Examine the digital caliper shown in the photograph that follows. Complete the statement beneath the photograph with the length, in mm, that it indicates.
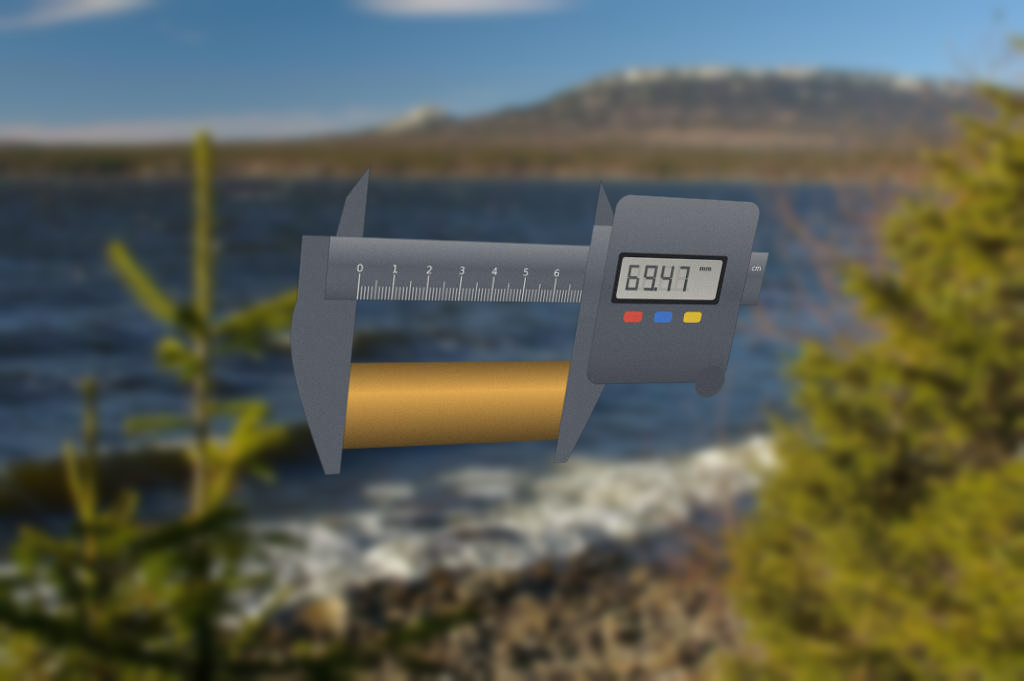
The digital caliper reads 69.47 mm
